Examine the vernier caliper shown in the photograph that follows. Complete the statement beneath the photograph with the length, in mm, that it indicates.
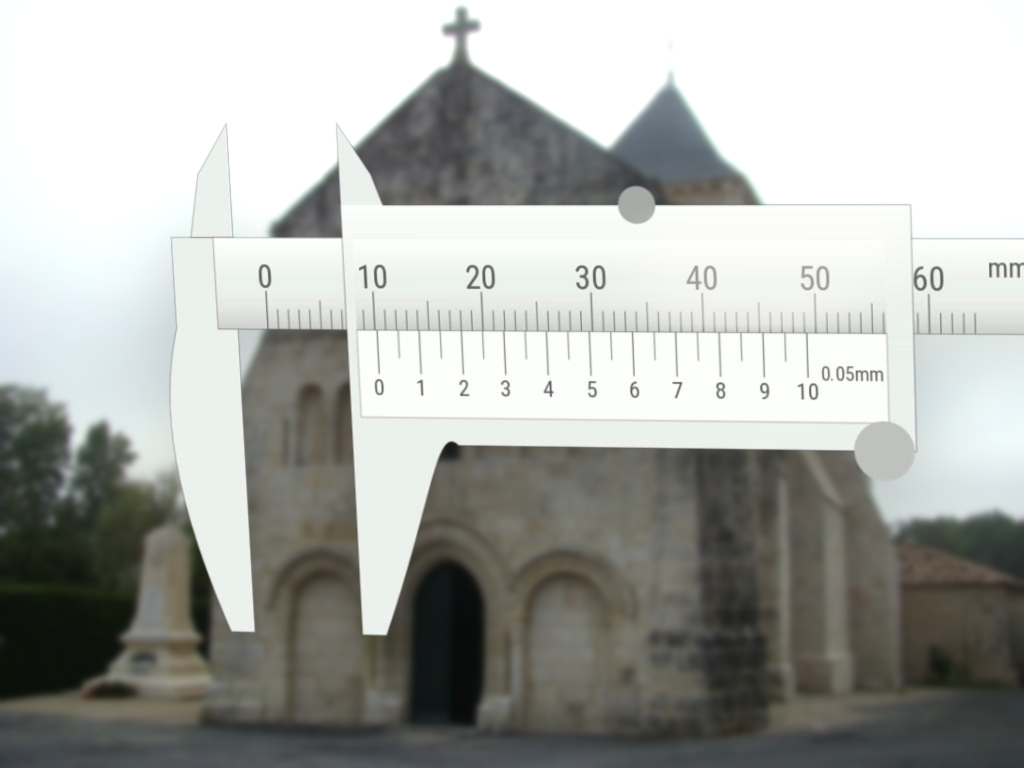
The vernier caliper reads 10.2 mm
